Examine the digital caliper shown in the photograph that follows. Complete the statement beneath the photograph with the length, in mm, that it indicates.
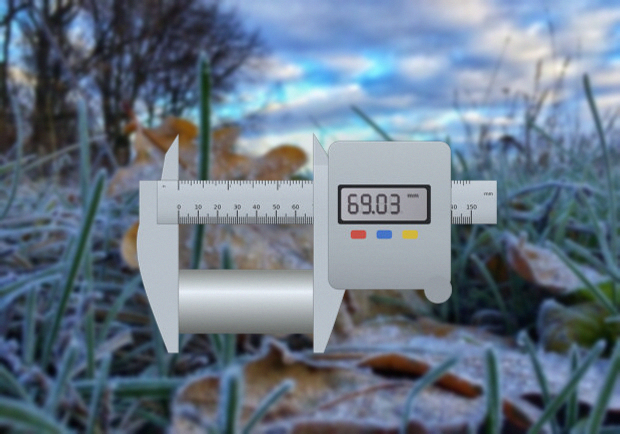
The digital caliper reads 69.03 mm
